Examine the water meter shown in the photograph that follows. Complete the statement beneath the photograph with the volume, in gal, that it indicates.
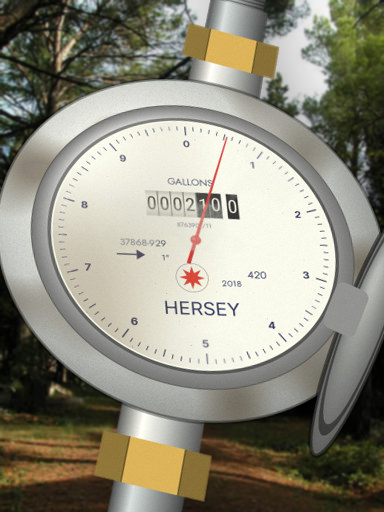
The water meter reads 2100.5 gal
